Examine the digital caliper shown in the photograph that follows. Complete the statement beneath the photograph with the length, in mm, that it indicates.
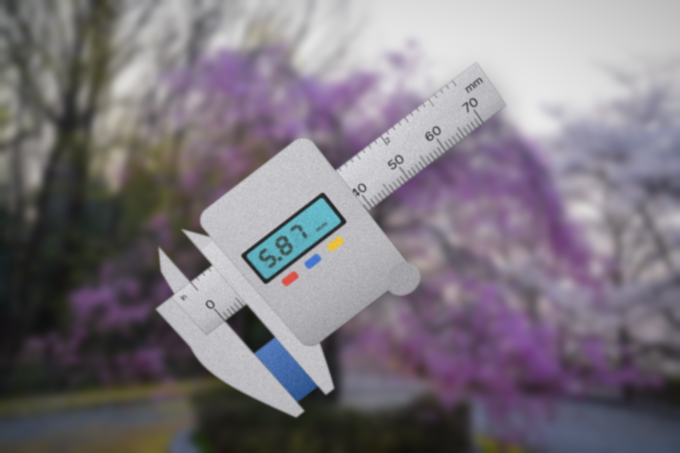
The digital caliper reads 5.87 mm
